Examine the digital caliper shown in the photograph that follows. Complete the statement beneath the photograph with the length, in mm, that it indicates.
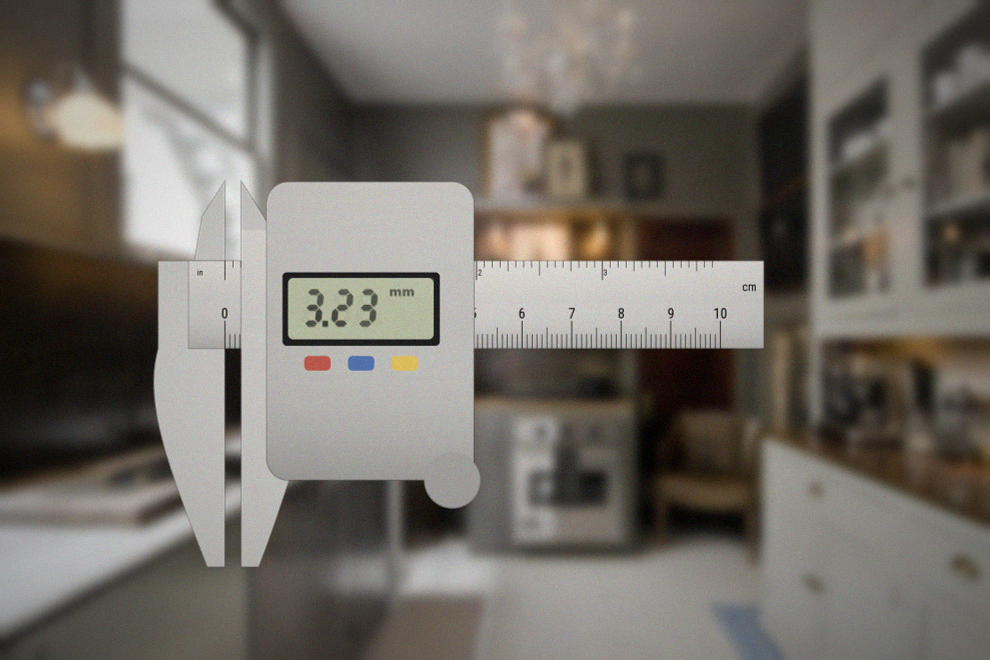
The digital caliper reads 3.23 mm
